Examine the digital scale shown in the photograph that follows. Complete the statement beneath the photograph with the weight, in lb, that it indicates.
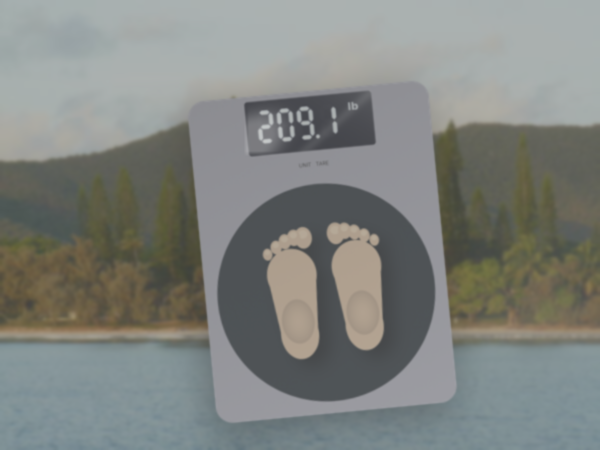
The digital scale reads 209.1 lb
